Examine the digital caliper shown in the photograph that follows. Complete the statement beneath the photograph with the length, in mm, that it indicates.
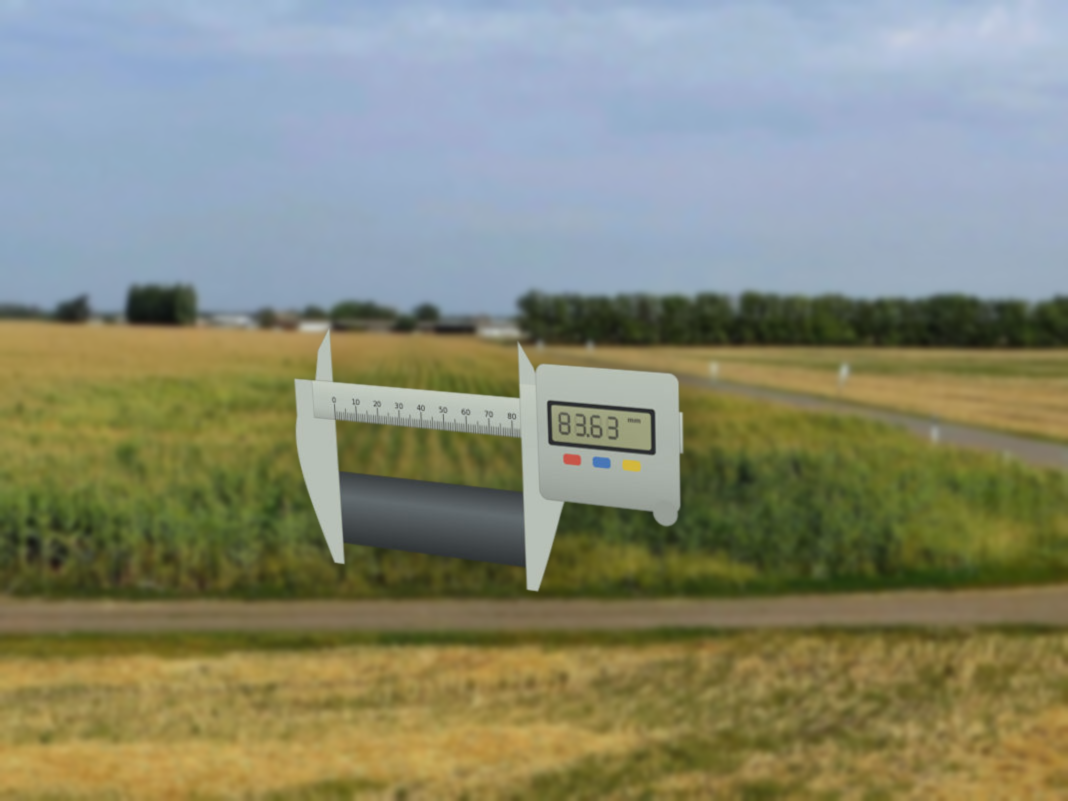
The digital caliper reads 83.63 mm
